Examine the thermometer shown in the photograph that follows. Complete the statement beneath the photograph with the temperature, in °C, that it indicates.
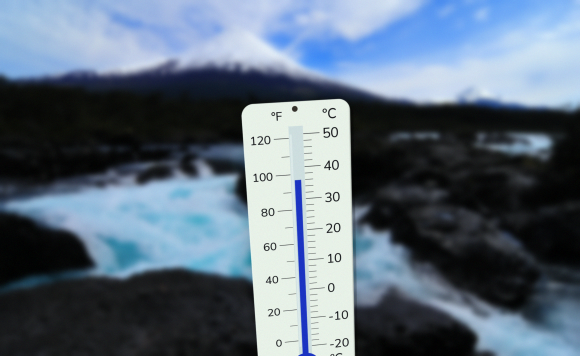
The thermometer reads 36 °C
